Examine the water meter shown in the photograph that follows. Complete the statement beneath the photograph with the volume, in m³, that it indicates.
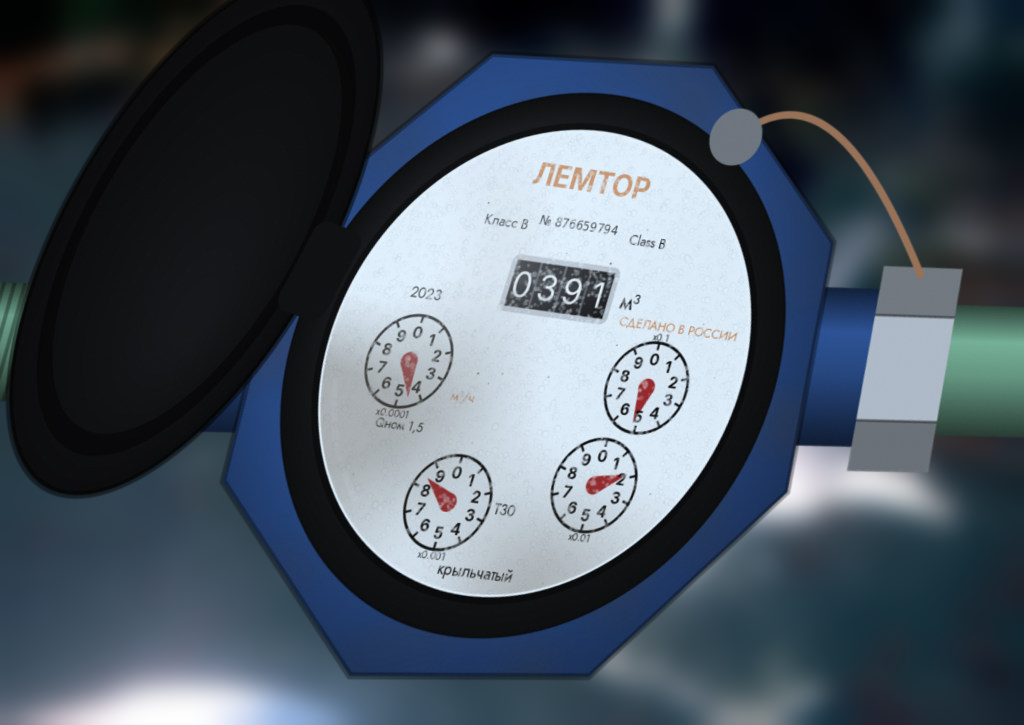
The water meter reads 391.5184 m³
